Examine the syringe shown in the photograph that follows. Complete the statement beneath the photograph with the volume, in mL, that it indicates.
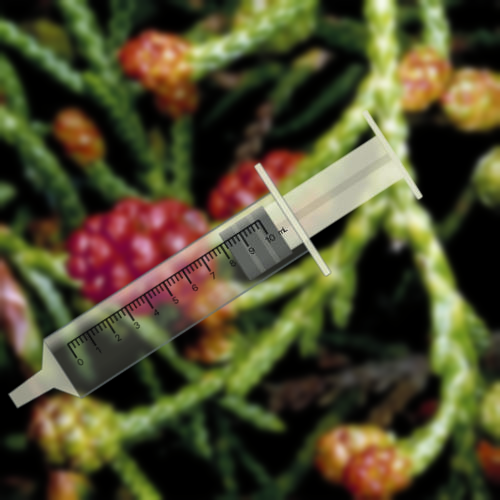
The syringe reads 8.2 mL
